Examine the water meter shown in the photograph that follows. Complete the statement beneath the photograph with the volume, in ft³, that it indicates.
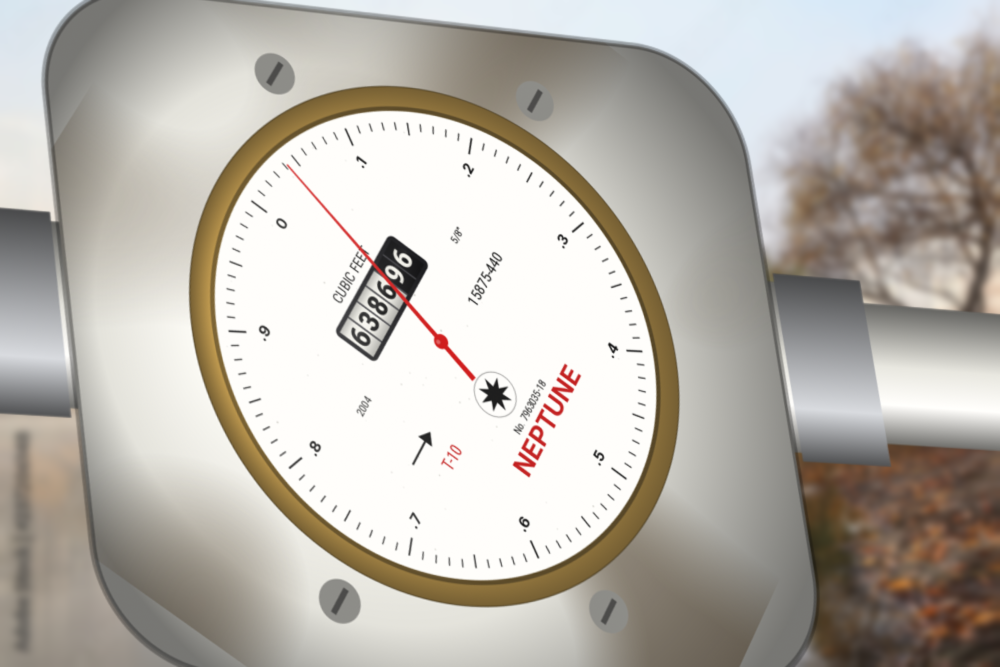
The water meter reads 638696.04 ft³
